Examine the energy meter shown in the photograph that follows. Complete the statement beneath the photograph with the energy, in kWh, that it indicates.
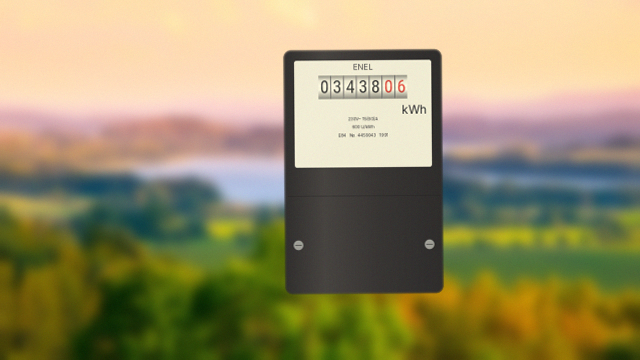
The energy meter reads 3438.06 kWh
